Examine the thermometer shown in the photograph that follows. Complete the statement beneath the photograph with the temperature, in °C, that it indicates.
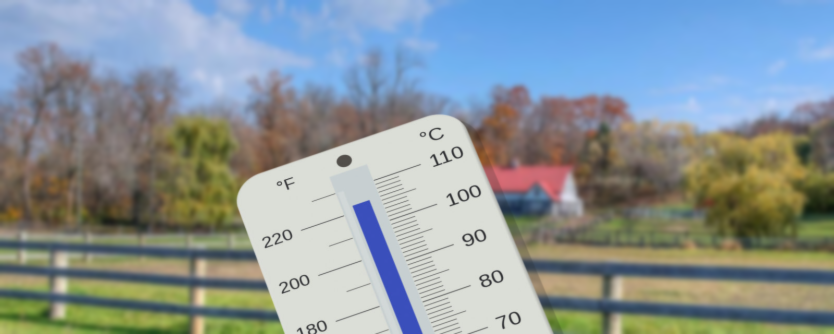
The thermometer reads 106 °C
